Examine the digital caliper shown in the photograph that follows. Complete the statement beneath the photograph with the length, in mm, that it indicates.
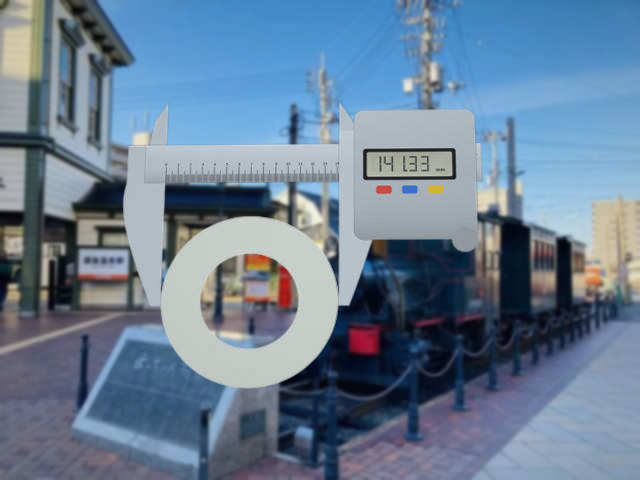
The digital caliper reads 141.33 mm
